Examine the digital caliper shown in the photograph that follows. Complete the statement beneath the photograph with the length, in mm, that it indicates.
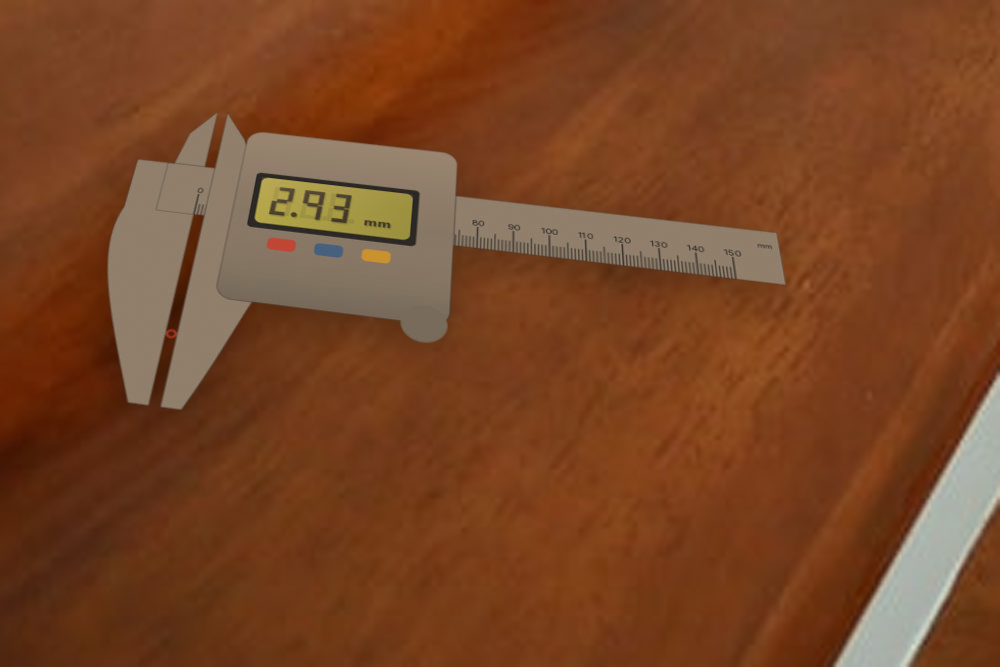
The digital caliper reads 2.93 mm
